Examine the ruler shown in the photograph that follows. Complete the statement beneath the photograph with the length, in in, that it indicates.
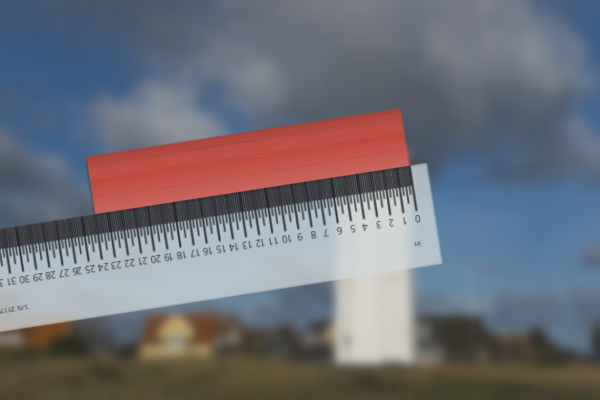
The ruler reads 24 in
